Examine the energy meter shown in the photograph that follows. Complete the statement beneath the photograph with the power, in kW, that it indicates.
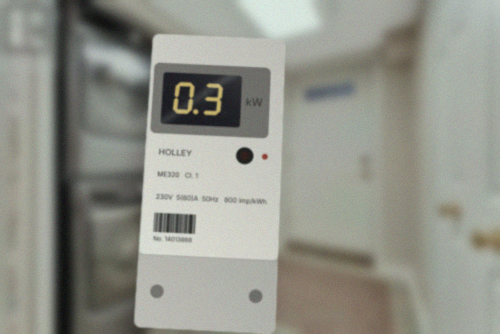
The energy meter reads 0.3 kW
